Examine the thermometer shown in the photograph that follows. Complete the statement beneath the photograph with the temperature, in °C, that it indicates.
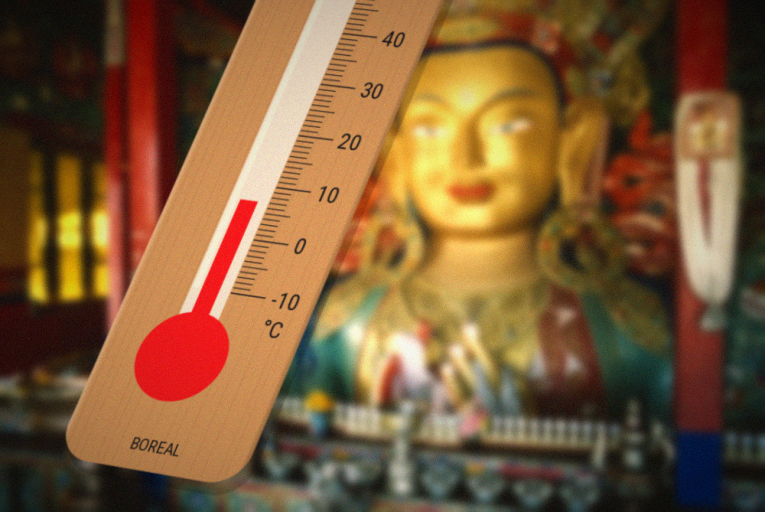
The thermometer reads 7 °C
